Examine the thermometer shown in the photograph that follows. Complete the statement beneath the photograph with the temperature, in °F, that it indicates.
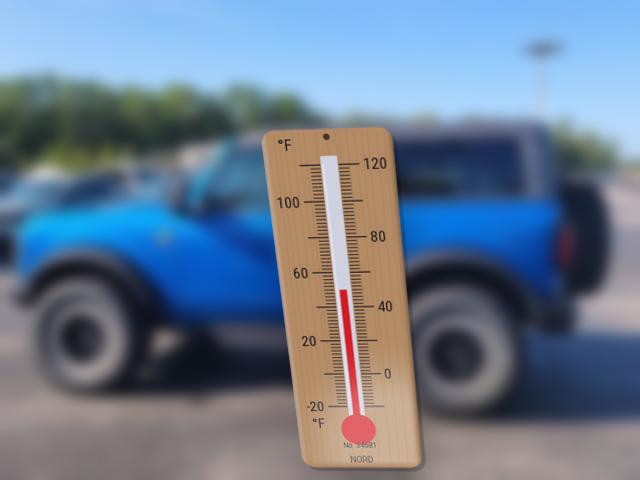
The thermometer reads 50 °F
